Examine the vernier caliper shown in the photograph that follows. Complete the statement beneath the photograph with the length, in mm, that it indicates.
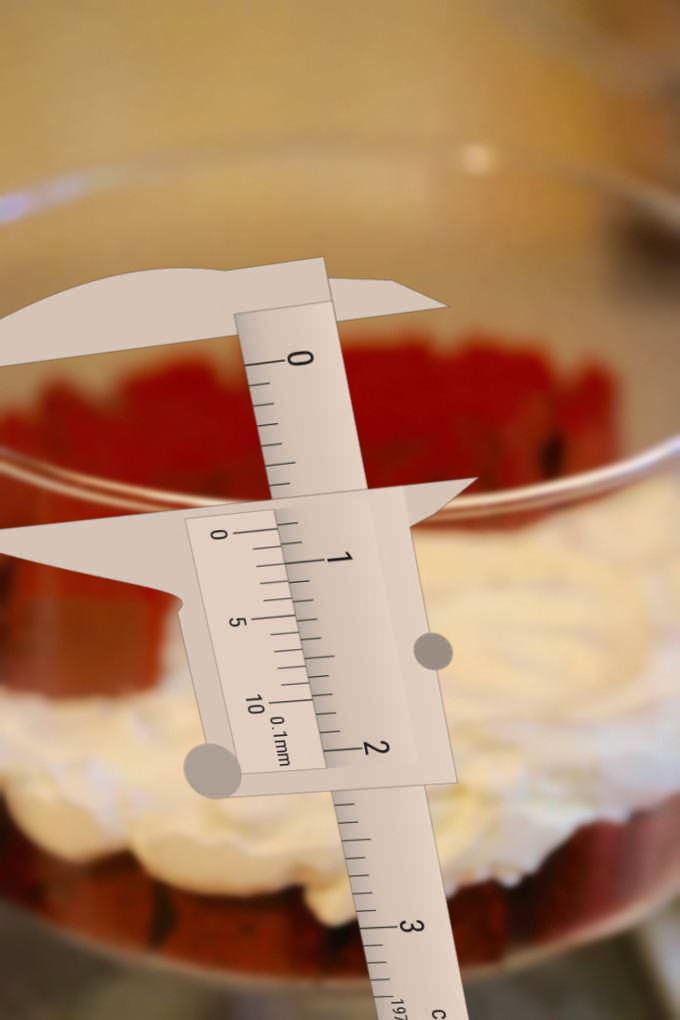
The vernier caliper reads 8.2 mm
